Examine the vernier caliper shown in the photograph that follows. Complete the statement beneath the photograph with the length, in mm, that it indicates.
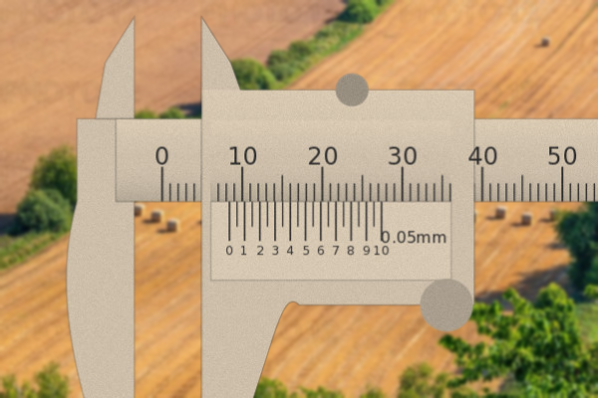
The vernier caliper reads 8.4 mm
